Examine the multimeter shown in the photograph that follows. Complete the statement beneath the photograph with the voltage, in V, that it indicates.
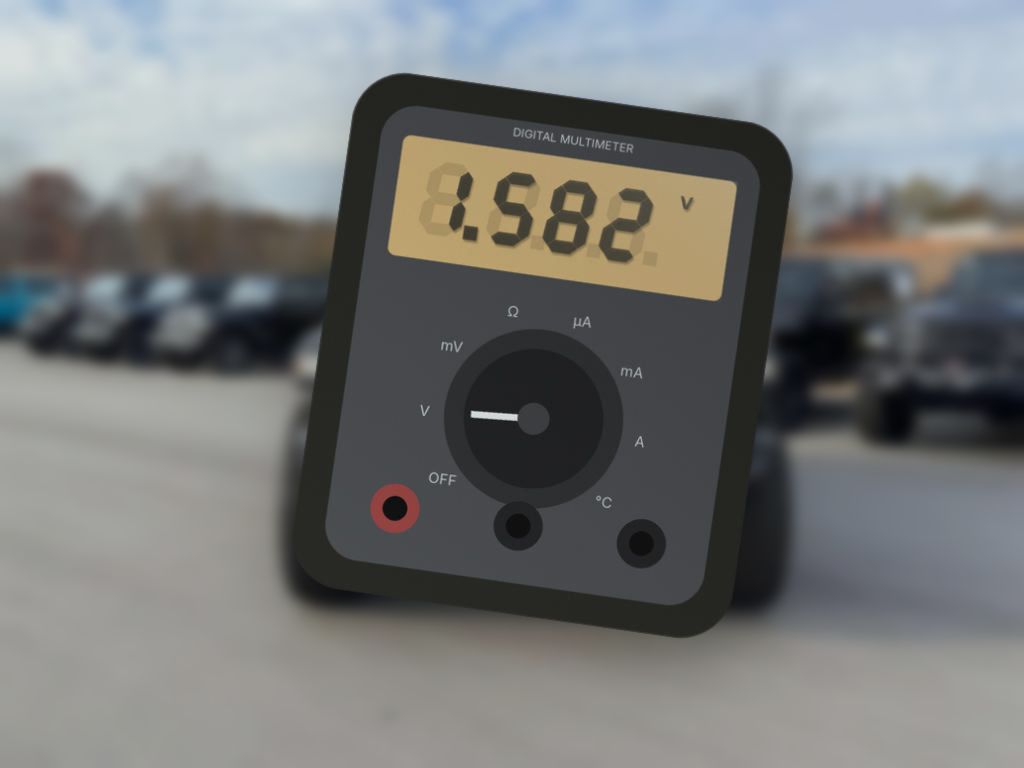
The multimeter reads 1.582 V
